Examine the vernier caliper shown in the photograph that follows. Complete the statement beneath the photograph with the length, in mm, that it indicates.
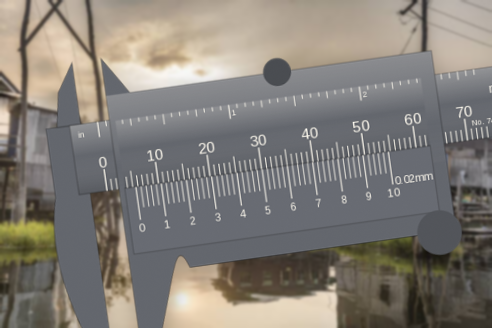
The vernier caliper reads 5.6 mm
